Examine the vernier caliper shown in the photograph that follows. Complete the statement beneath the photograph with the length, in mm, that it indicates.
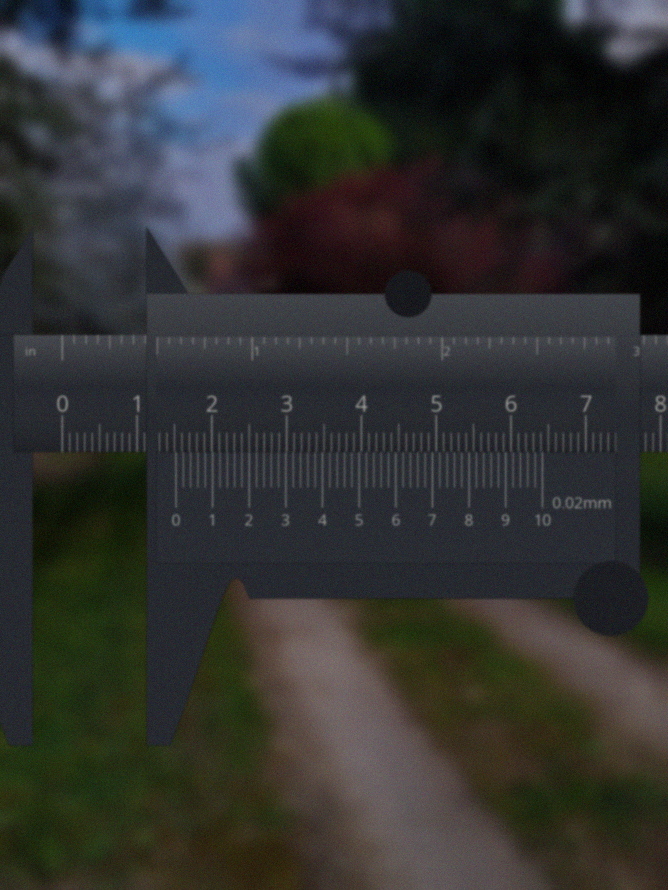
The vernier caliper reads 15.2 mm
